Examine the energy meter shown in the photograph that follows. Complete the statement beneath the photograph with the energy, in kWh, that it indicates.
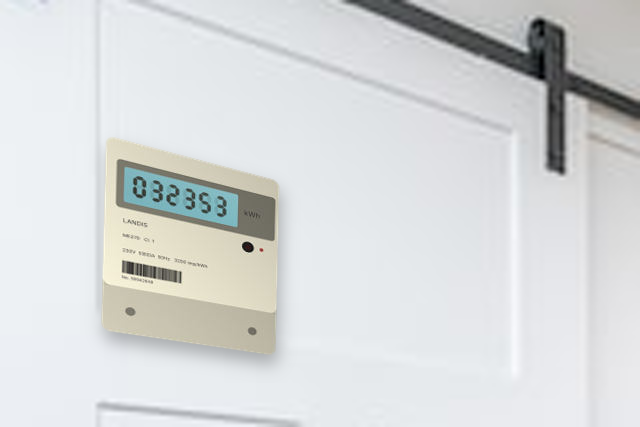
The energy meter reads 32353 kWh
